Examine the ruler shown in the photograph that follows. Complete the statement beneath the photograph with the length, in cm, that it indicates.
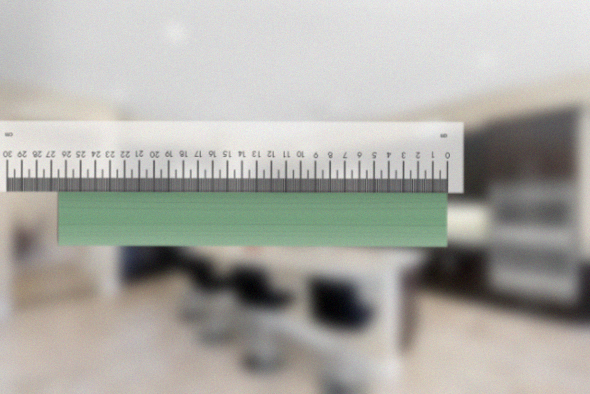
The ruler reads 26.5 cm
